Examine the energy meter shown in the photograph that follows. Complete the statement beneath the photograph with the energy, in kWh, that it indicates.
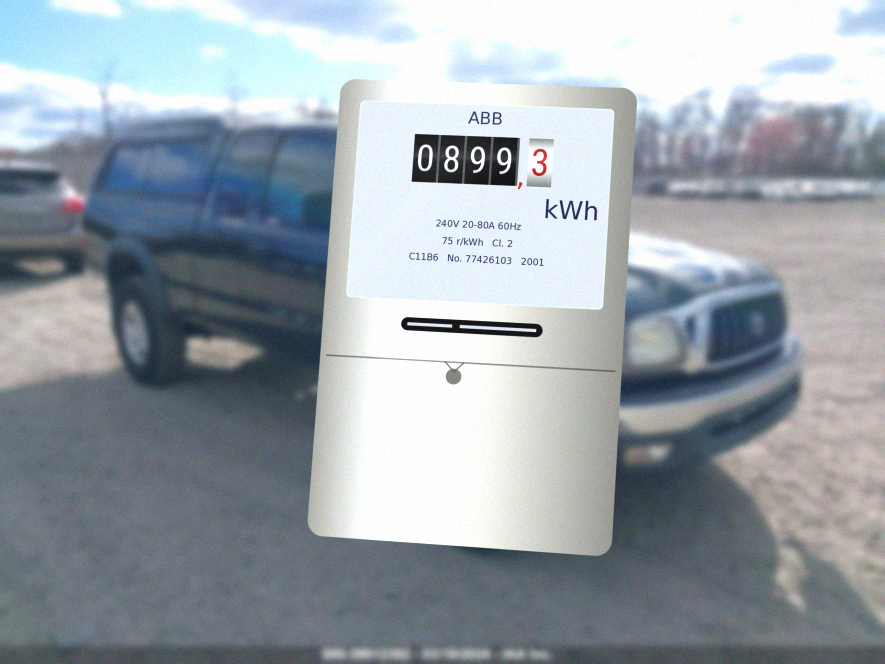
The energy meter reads 899.3 kWh
